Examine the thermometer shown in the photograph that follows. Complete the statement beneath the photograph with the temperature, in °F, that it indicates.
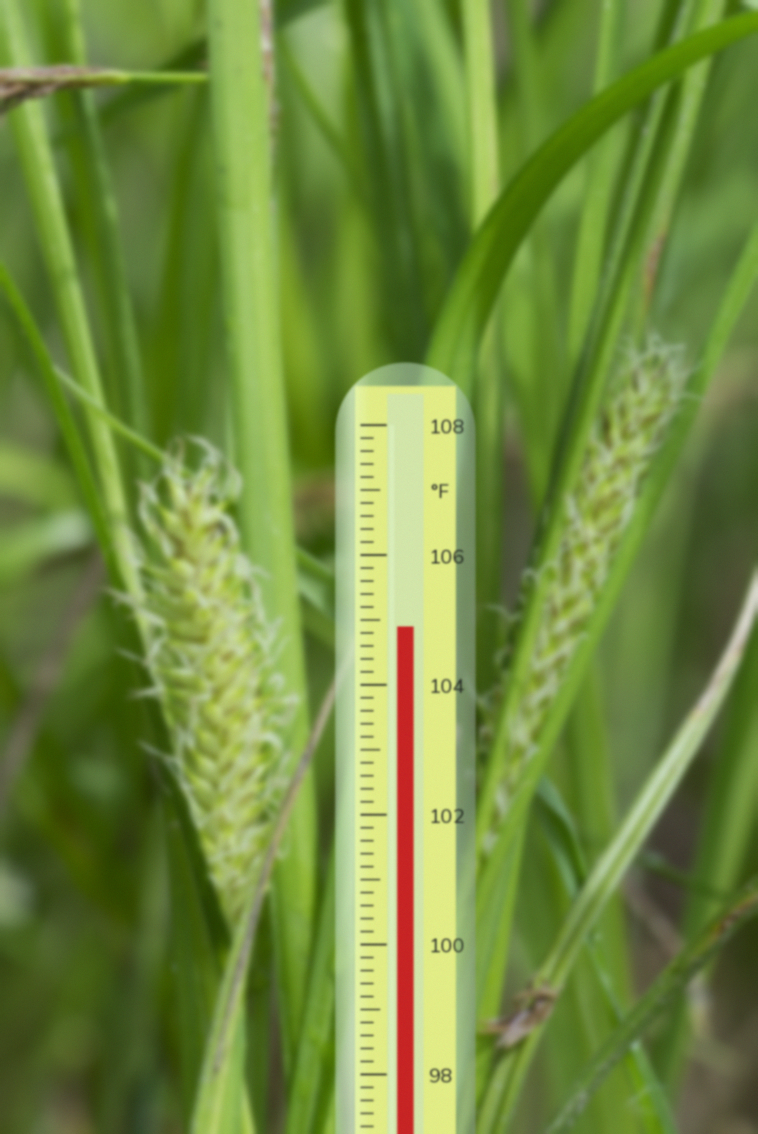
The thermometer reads 104.9 °F
